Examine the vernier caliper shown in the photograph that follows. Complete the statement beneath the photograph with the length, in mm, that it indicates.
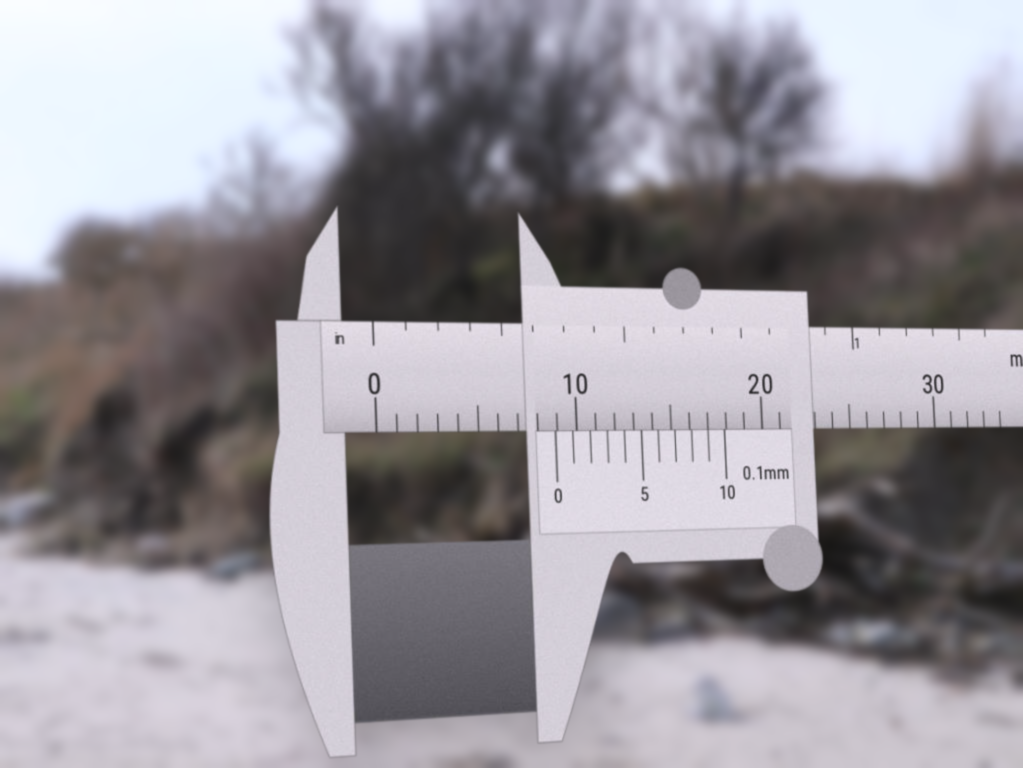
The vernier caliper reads 8.9 mm
